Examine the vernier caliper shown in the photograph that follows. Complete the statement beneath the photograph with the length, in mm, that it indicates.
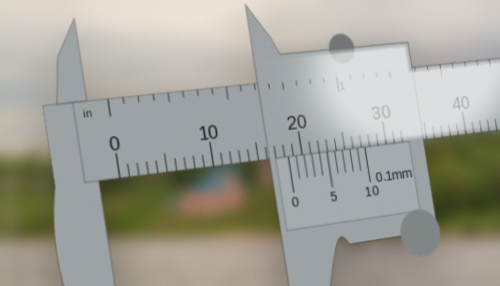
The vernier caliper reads 18.4 mm
